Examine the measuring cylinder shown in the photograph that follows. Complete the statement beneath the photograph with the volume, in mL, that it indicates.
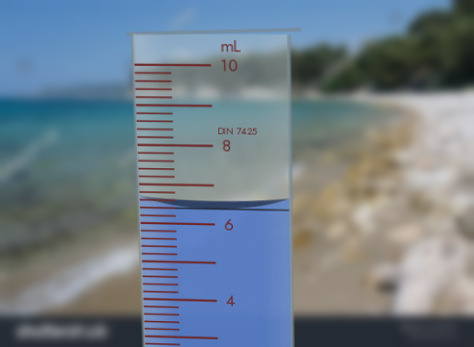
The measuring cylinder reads 6.4 mL
